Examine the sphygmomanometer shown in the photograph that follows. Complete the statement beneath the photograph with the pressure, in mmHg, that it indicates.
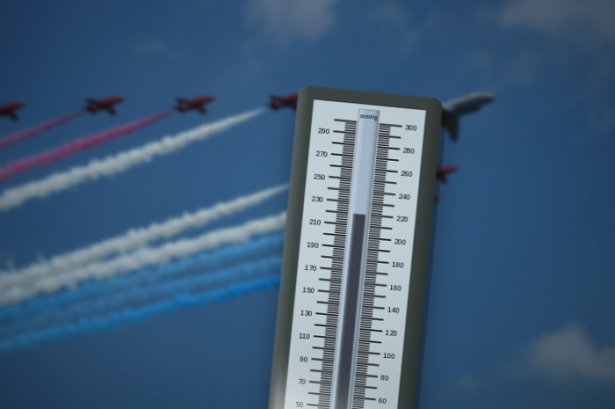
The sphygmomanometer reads 220 mmHg
